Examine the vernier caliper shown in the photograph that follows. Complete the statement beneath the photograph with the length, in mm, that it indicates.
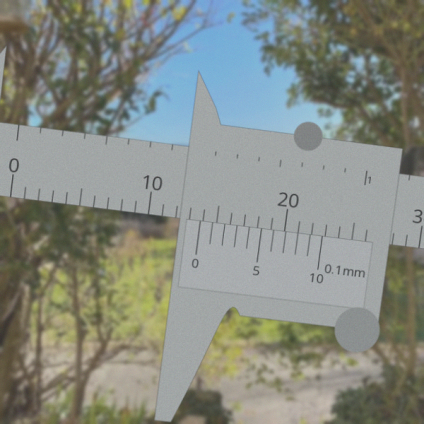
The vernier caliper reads 13.8 mm
